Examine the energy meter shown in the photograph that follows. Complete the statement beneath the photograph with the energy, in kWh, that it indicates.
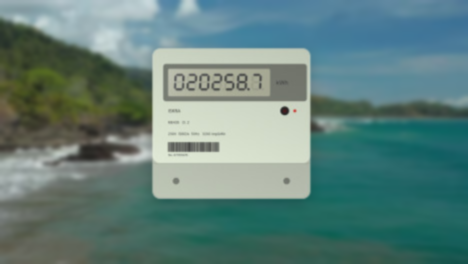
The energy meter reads 20258.7 kWh
